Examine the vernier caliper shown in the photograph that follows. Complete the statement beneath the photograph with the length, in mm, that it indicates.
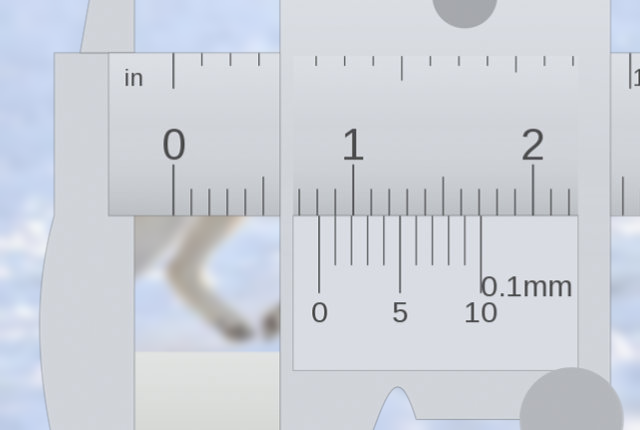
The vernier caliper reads 8.1 mm
